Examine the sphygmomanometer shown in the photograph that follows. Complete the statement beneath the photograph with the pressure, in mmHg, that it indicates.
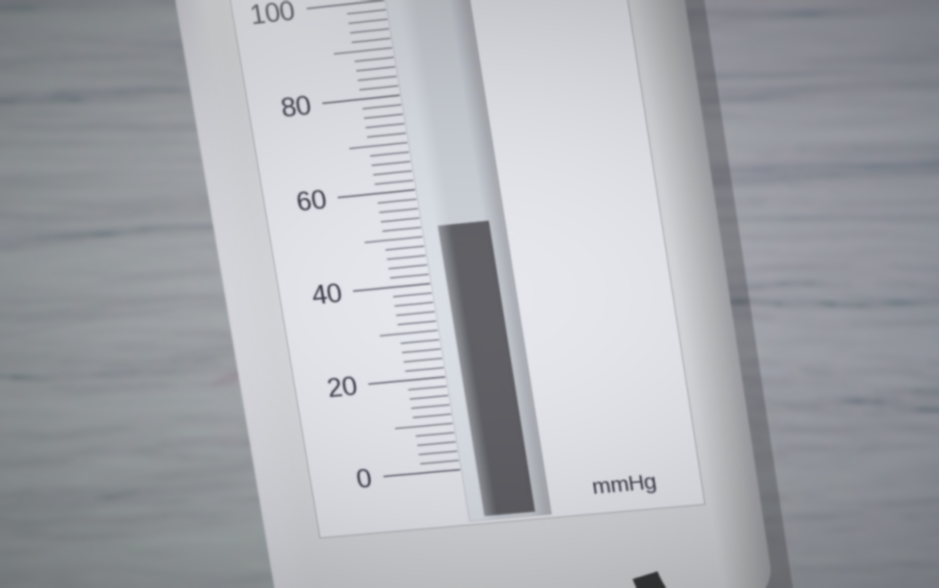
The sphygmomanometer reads 52 mmHg
